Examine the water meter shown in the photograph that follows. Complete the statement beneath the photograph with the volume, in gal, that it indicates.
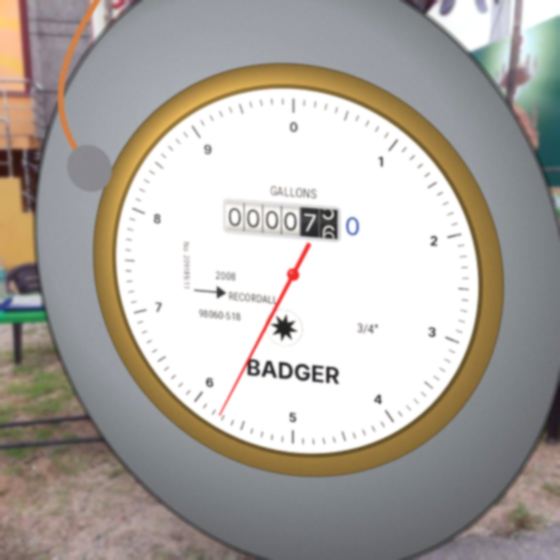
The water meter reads 755.7 gal
